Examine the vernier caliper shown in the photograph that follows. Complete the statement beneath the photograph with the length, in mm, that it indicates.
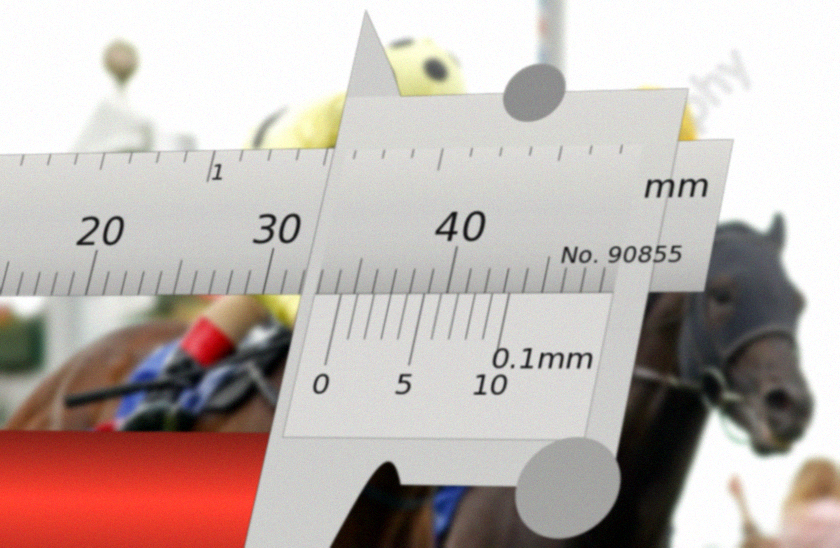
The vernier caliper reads 34.3 mm
